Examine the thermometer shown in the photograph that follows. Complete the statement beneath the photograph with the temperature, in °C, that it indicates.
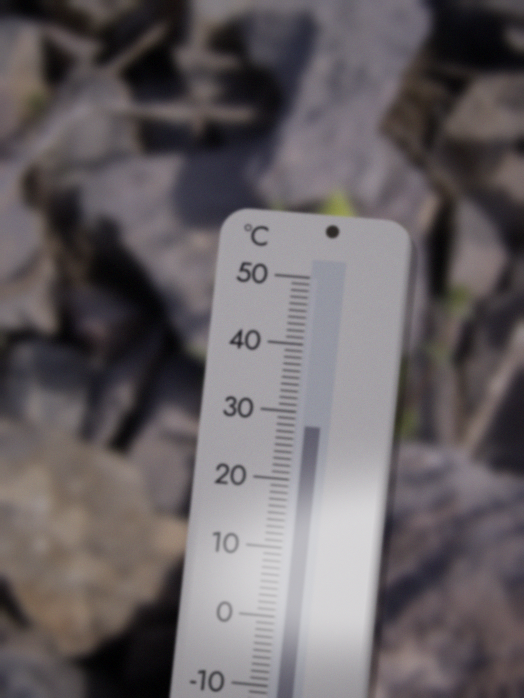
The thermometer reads 28 °C
